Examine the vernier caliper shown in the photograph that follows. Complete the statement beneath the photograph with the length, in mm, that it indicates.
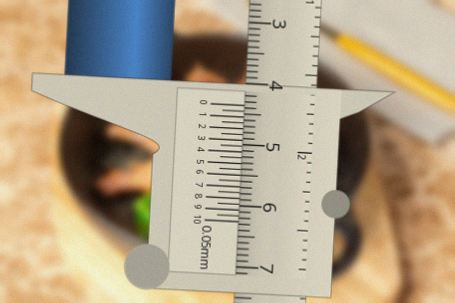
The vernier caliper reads 43.6 mm
